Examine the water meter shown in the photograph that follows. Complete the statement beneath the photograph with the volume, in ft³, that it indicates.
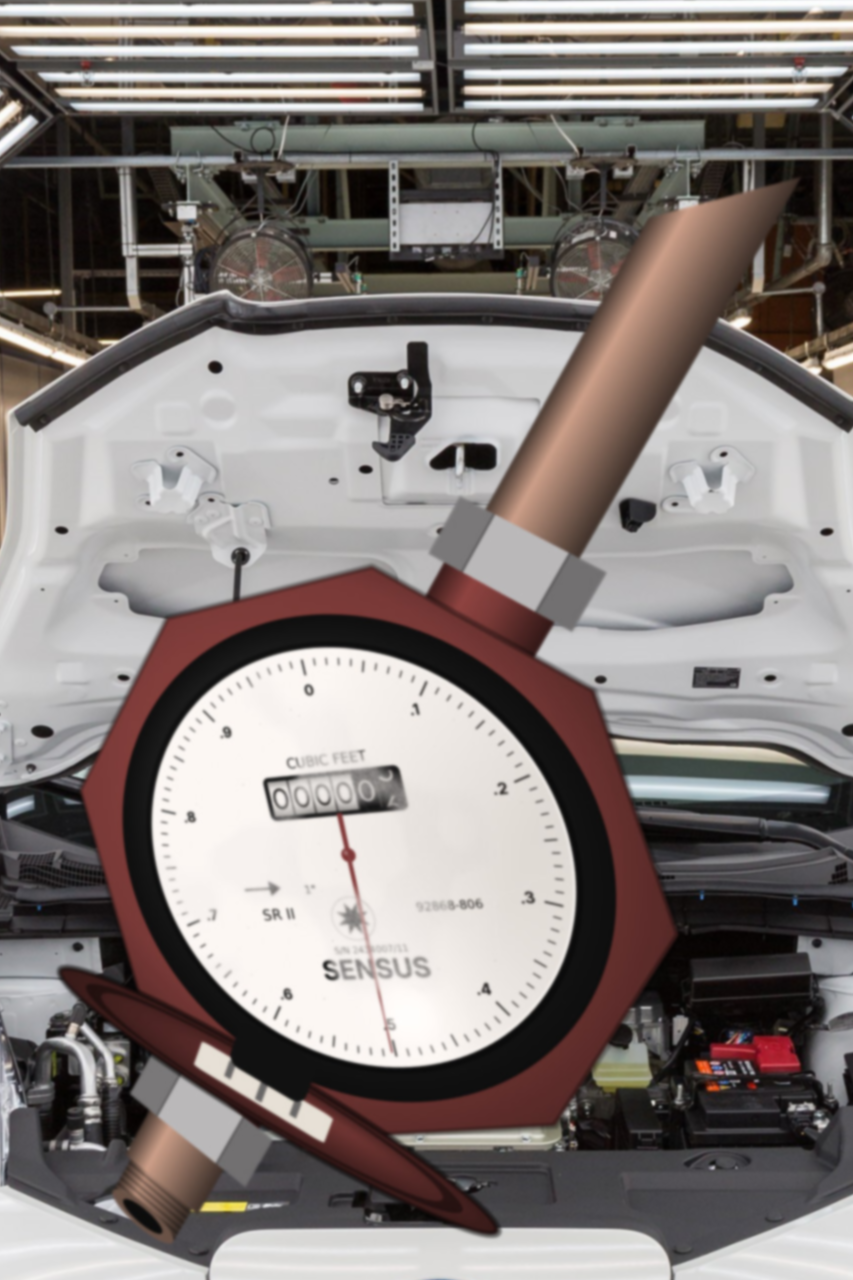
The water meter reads 5.50 ft³
